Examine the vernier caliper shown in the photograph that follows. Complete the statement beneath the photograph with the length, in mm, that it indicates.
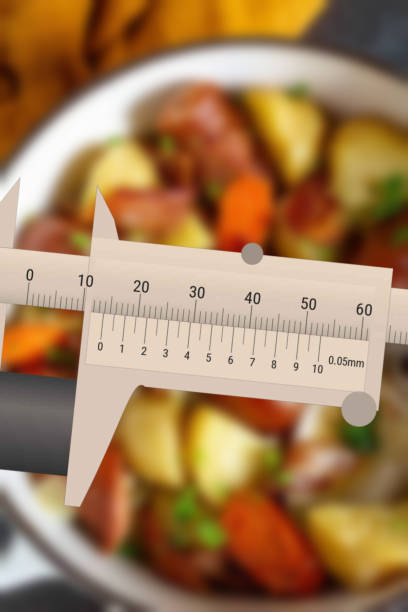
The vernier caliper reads 13.8 mm
